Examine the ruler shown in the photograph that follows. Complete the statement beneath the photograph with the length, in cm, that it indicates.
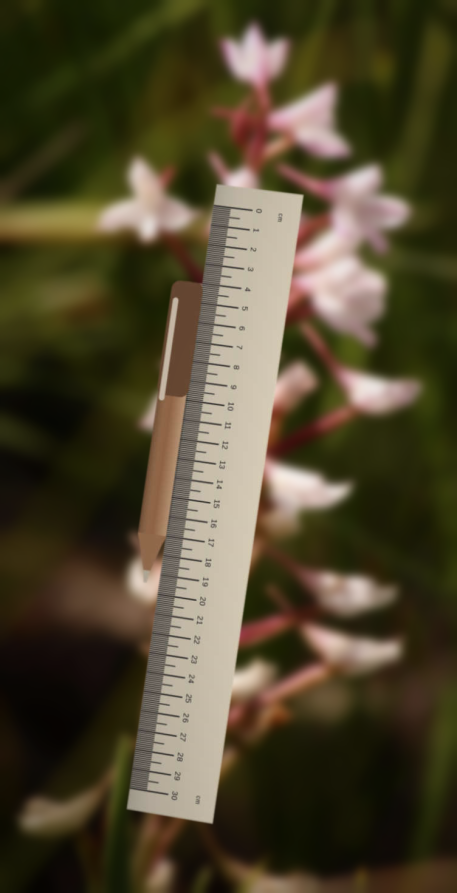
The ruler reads 15.5 cm
